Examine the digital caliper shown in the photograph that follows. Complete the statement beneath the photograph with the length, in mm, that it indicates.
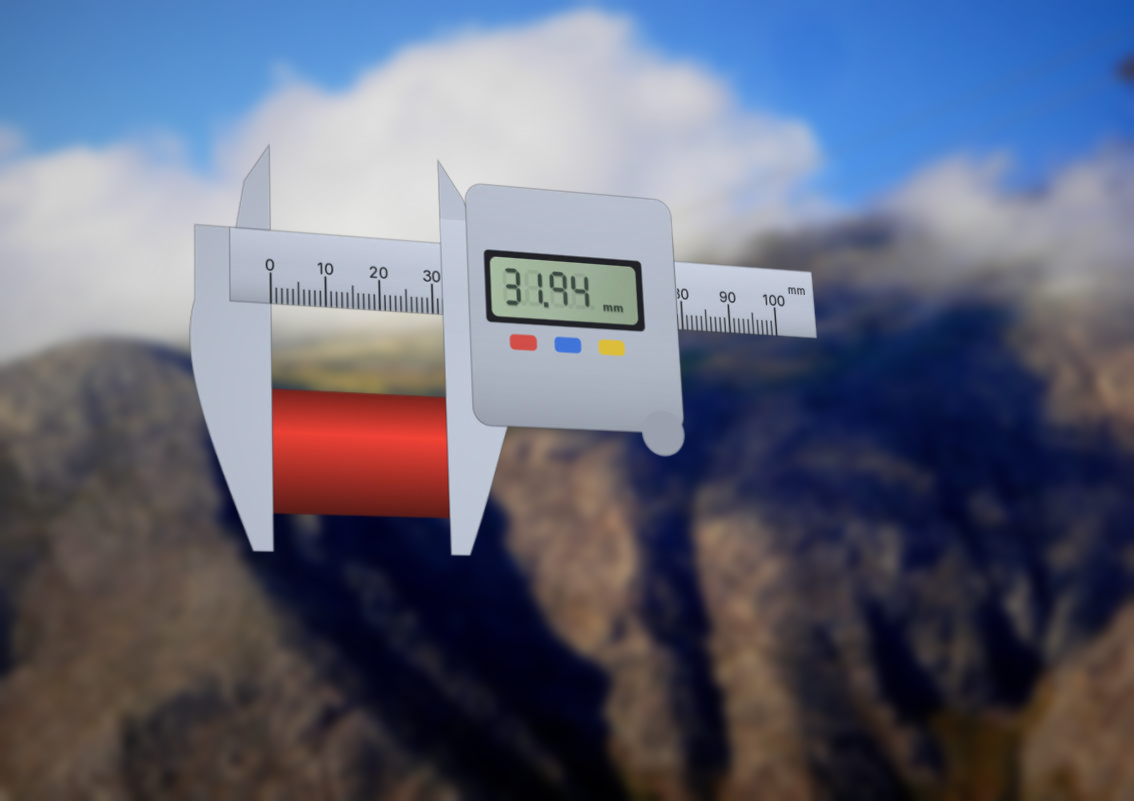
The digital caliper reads 31.94 mm
